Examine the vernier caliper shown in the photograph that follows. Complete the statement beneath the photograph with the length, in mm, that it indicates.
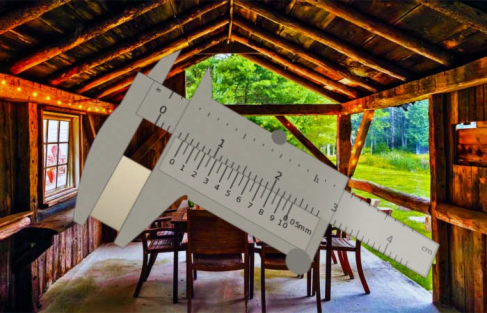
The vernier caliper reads 4.8 mm
